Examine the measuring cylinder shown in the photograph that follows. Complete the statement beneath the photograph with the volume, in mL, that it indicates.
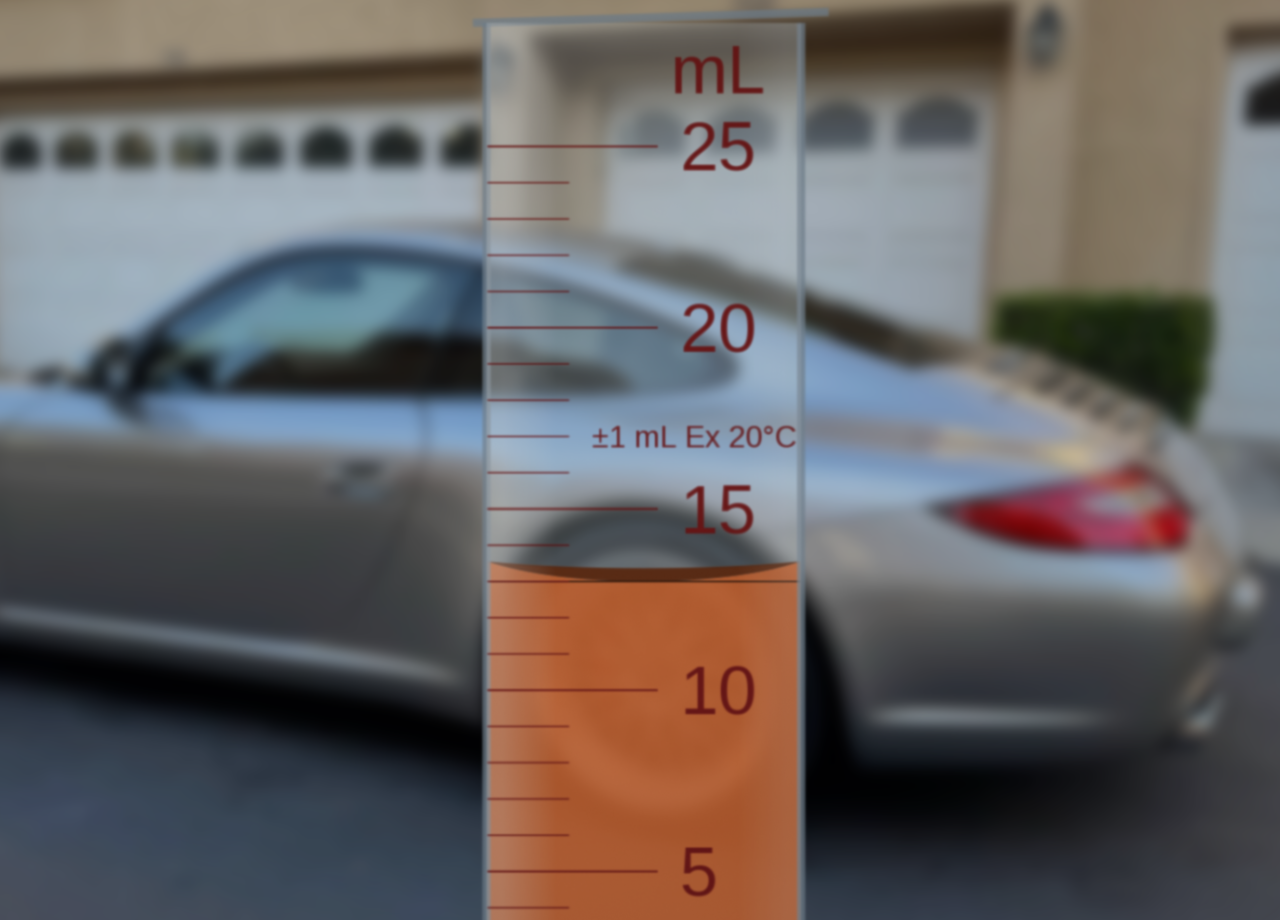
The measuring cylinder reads 13 mL
